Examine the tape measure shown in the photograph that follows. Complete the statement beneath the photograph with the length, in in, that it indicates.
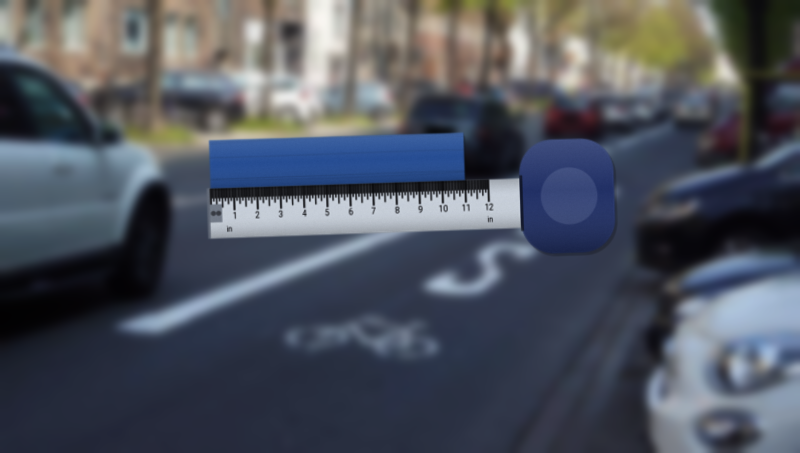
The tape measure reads 11 in
